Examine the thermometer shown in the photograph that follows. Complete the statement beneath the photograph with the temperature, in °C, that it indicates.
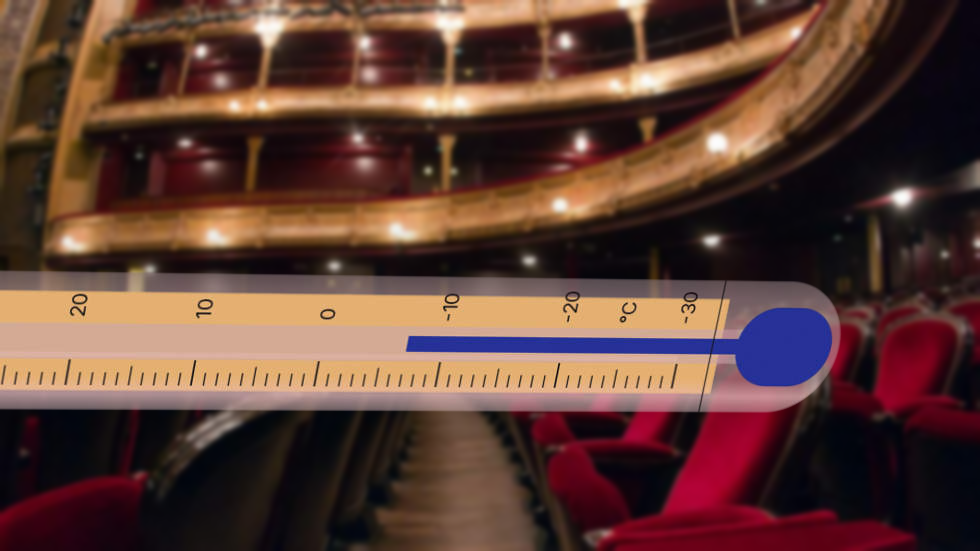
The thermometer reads -7 °C
